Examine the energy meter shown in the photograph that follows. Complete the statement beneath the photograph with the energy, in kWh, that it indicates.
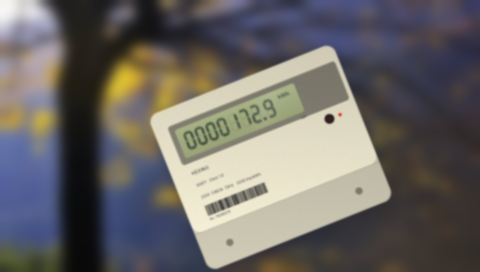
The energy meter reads 172.9 kWh
